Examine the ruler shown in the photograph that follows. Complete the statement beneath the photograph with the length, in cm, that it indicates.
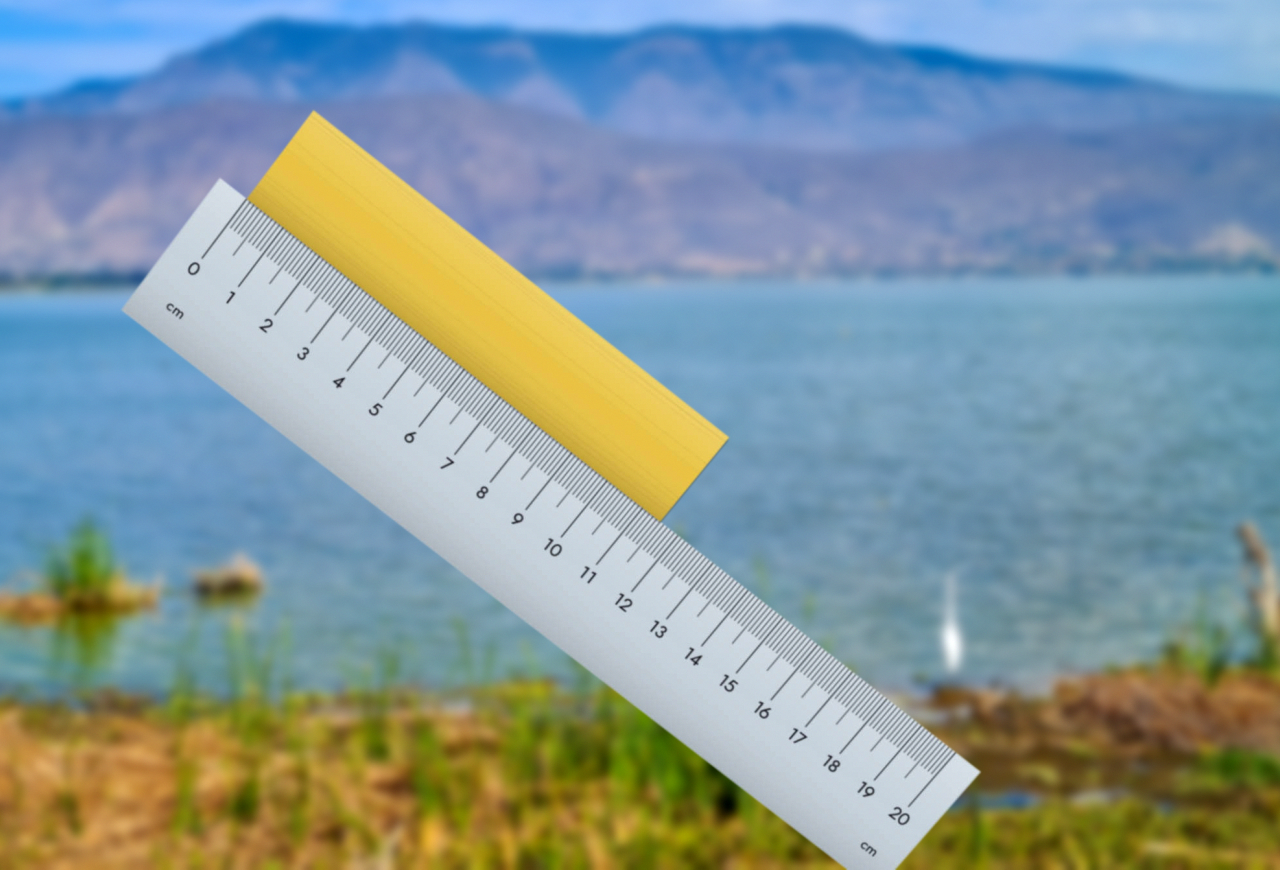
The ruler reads 11.5 cm
